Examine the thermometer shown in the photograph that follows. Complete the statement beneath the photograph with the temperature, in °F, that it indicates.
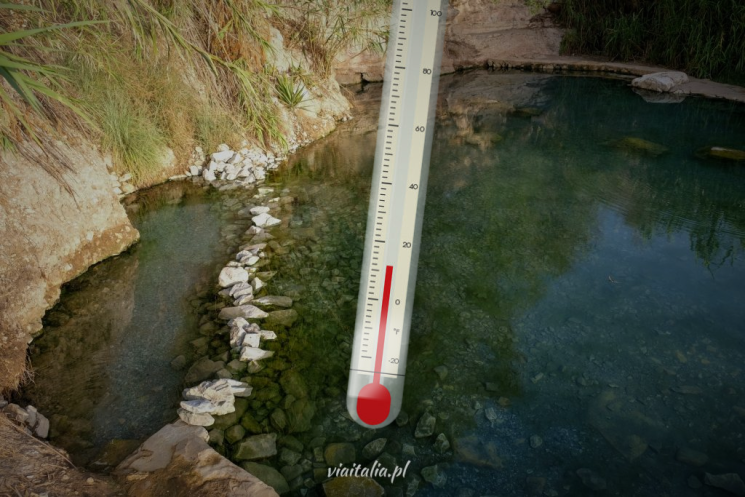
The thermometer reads 12 °F
